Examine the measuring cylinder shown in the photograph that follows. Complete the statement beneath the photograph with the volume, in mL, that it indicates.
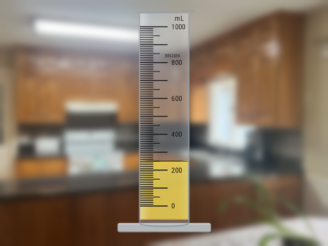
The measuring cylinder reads 250 mL
